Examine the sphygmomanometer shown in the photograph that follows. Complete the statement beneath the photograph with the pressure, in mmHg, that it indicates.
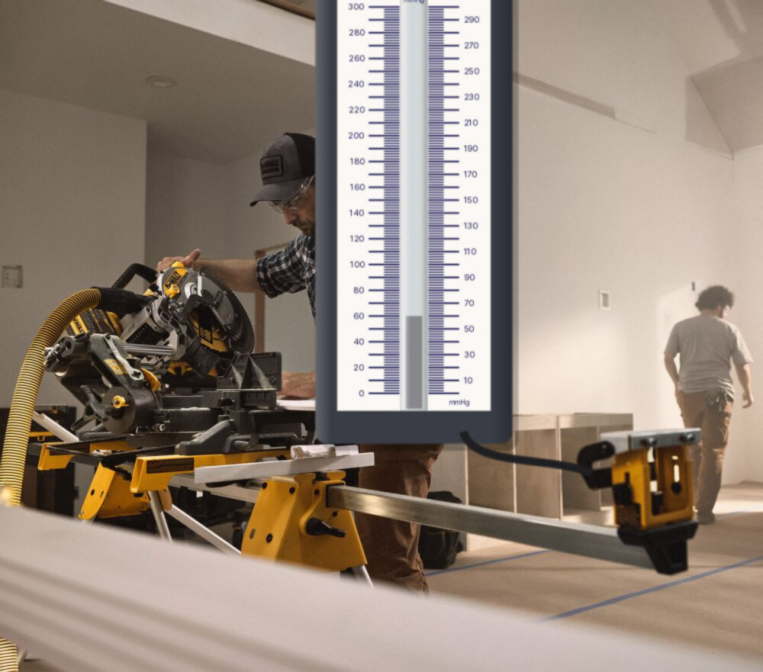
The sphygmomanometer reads 60 mmHg
